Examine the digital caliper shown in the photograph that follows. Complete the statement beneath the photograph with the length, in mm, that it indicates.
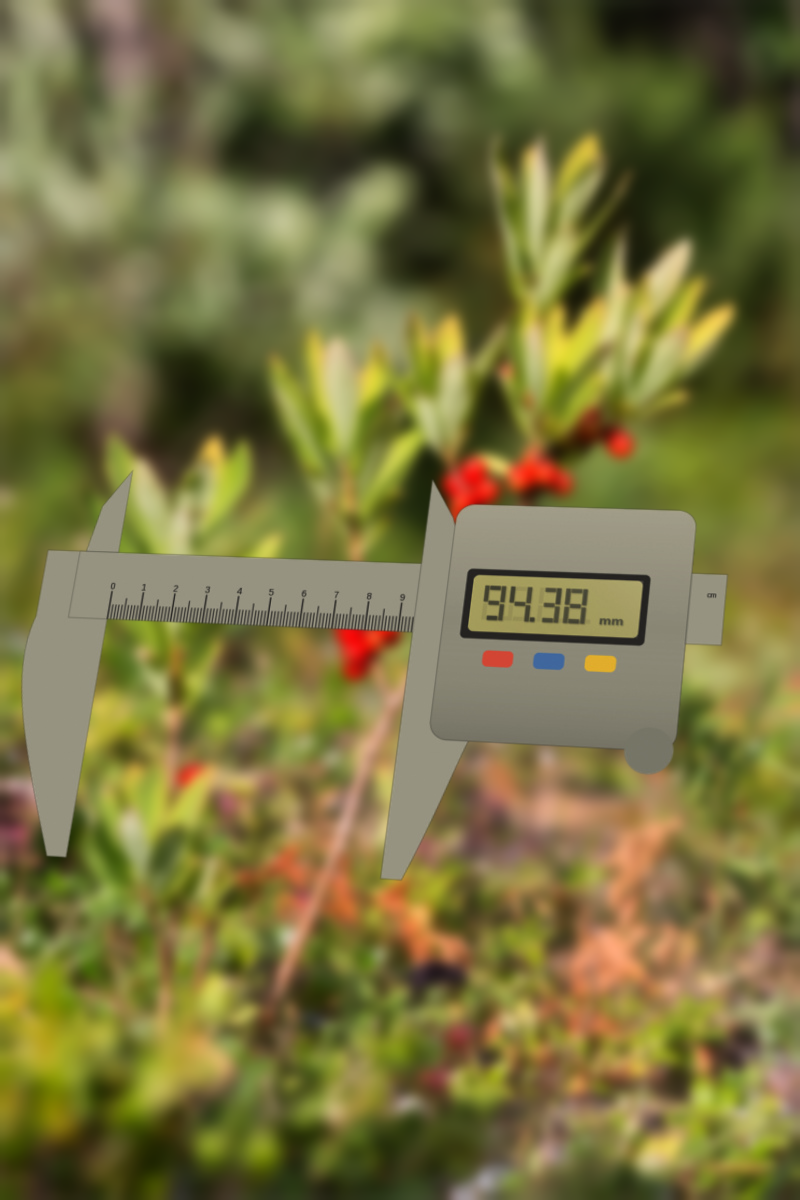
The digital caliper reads 94.38 mm
